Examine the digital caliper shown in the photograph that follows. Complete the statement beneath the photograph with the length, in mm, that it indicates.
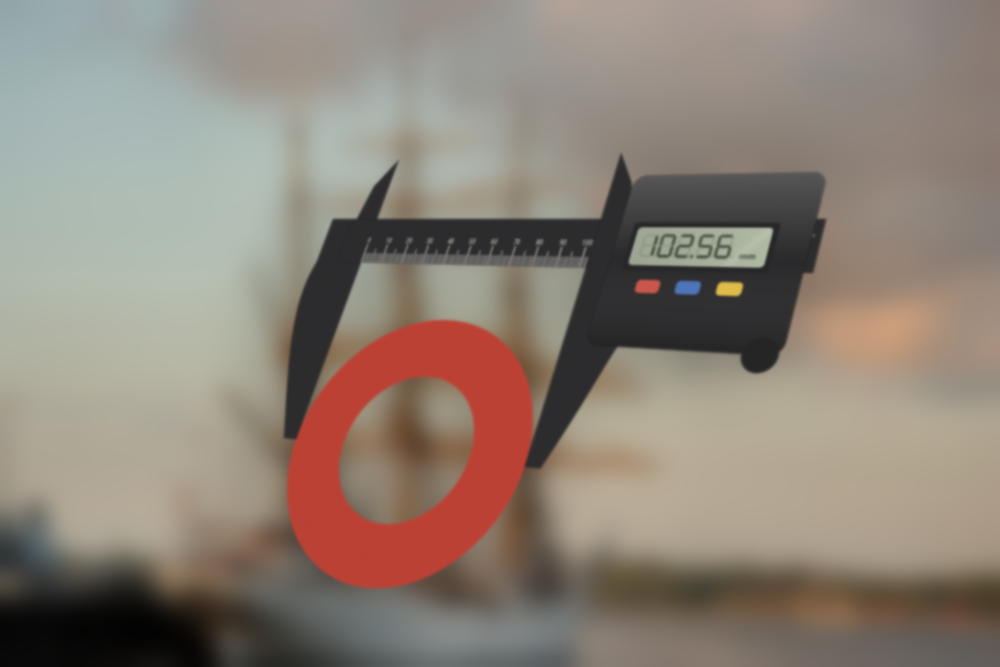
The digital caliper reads 102.56 mm
